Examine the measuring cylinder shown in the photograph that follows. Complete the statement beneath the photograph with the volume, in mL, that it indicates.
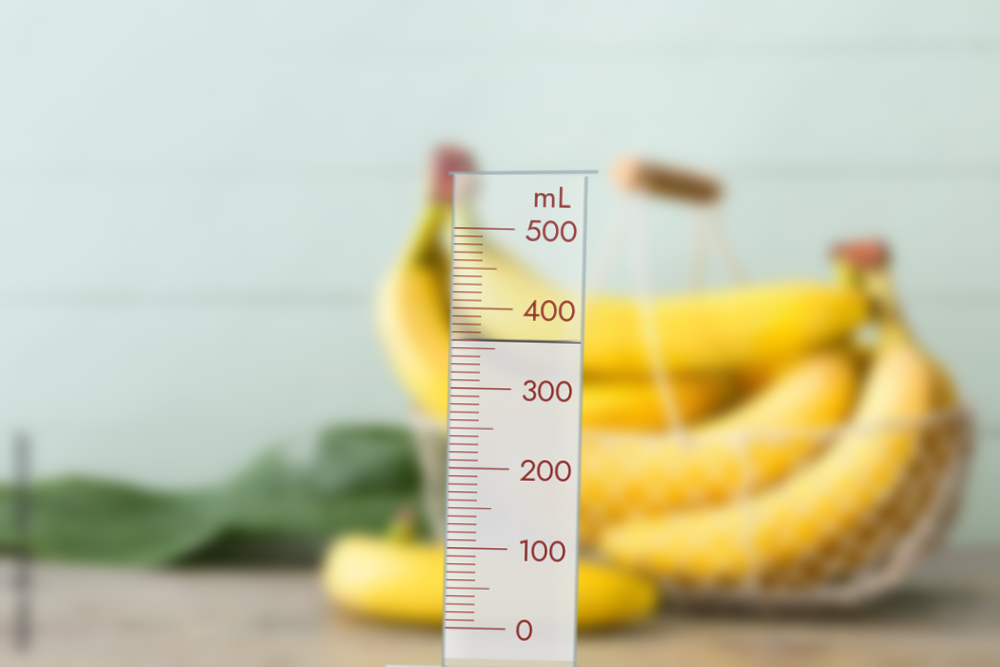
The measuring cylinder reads 360 mL
